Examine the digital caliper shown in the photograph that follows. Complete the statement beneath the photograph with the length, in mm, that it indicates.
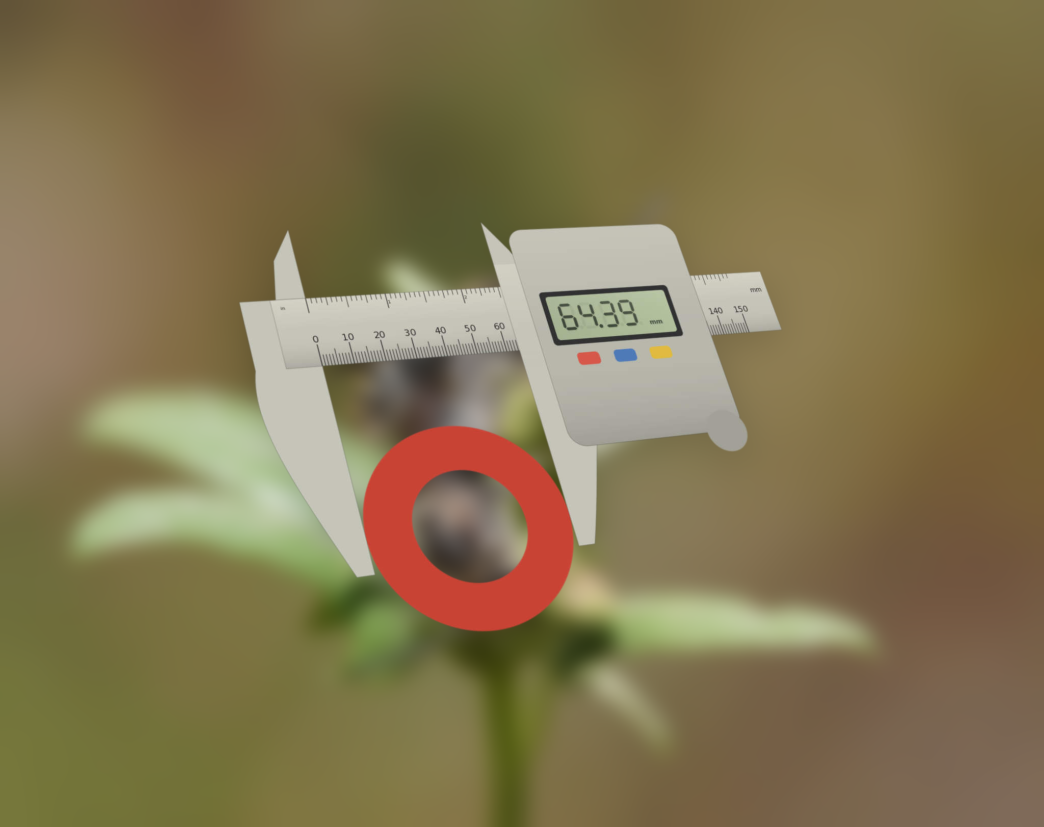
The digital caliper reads 64.39 mm
